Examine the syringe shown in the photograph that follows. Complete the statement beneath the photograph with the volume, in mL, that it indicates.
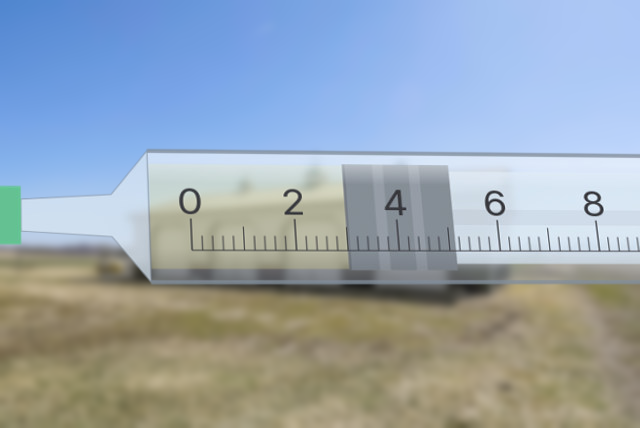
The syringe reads 3 mL
